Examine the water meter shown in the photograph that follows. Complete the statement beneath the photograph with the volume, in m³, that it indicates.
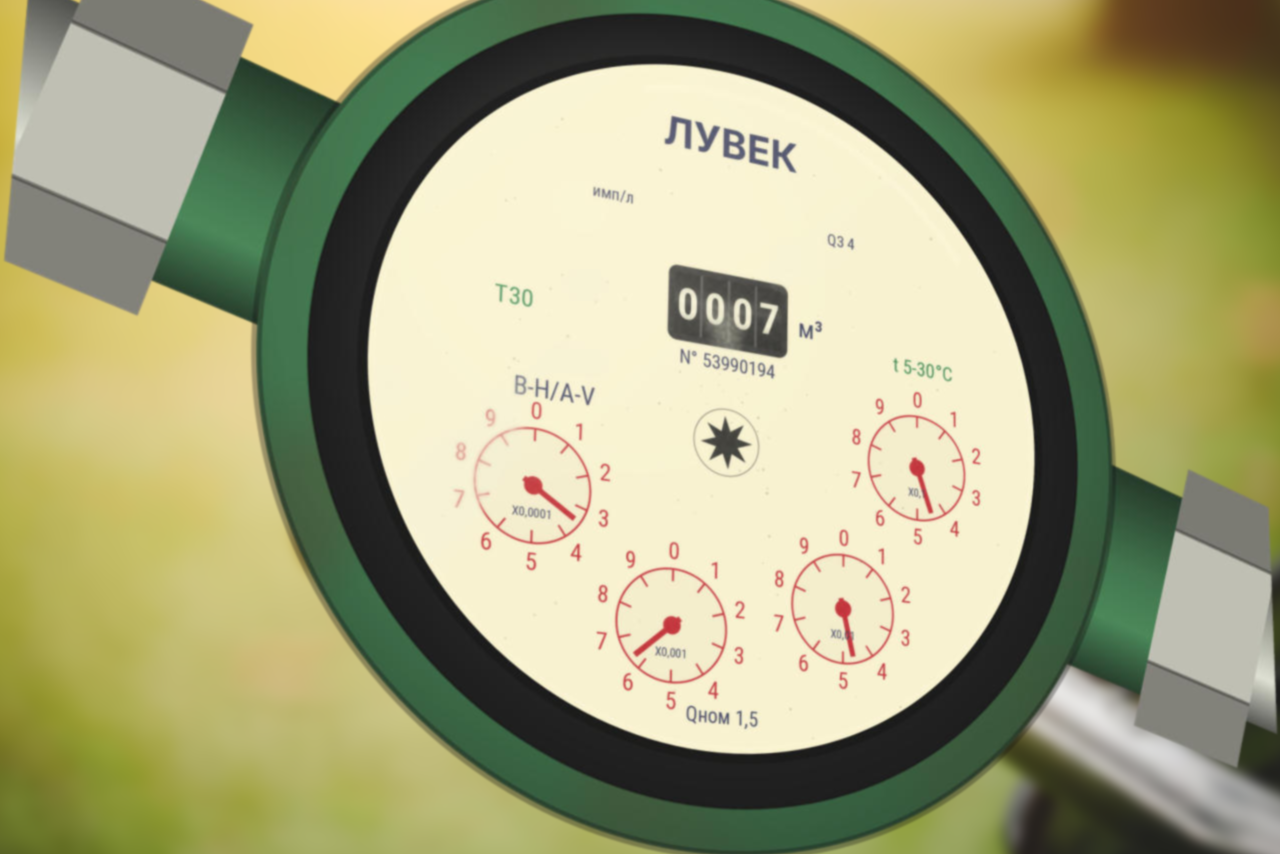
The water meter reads 7.4463 m³
